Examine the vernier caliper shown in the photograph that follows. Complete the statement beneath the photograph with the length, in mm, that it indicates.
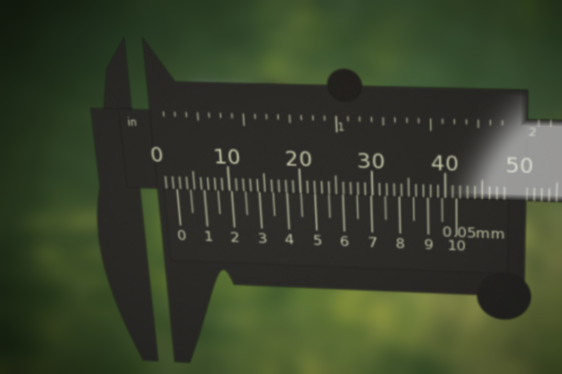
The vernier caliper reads 2.5 mm
